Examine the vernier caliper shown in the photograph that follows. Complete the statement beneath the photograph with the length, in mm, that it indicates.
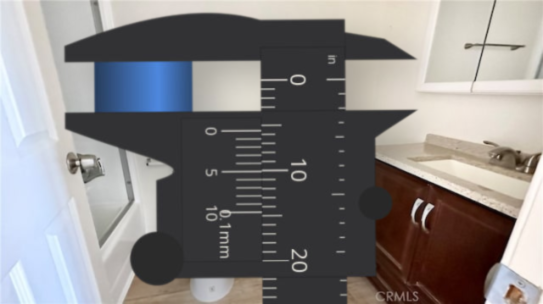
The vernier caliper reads 5.6 mm
